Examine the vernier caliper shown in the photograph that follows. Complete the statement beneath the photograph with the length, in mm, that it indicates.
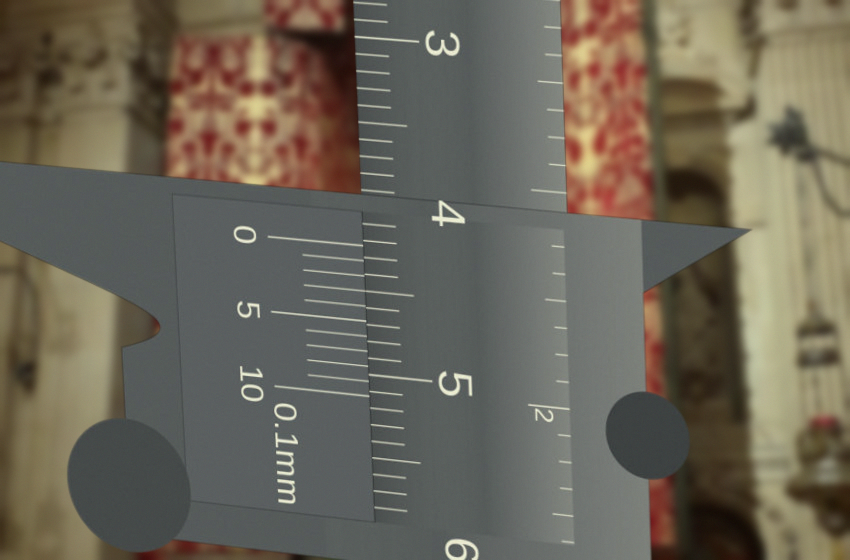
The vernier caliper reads 42.3 mm
